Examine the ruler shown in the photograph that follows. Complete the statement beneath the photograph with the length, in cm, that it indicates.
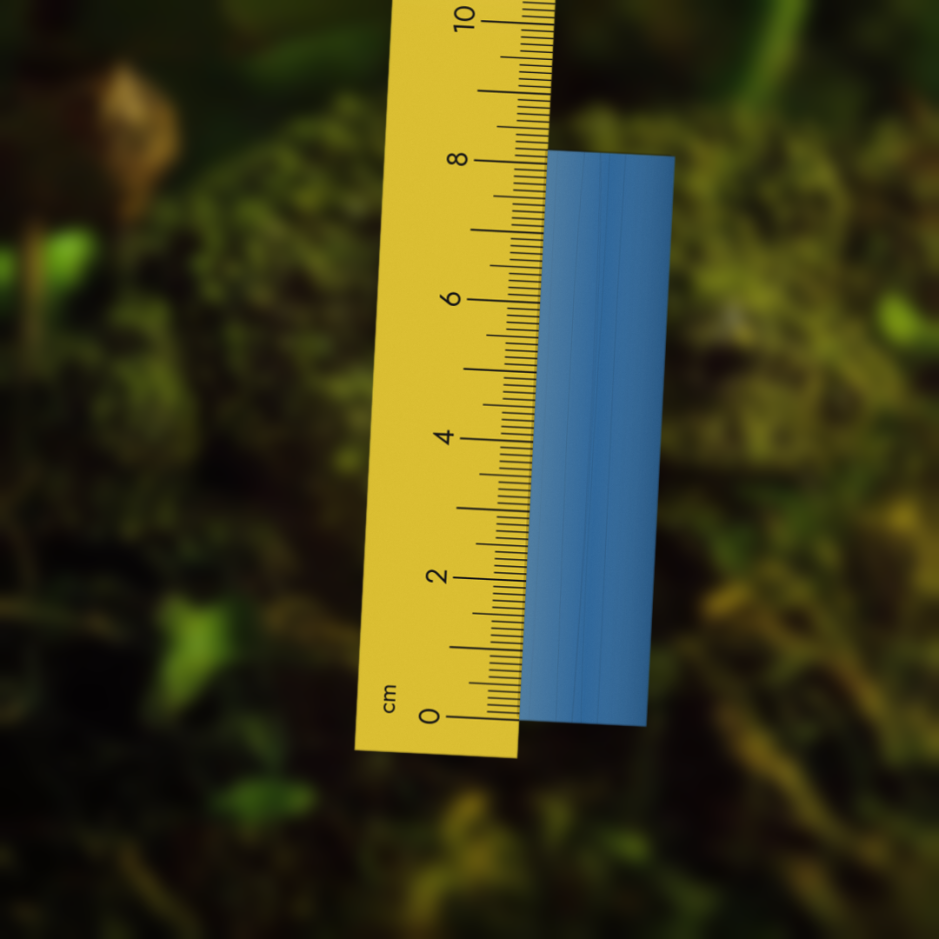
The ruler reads 8.2 cm
